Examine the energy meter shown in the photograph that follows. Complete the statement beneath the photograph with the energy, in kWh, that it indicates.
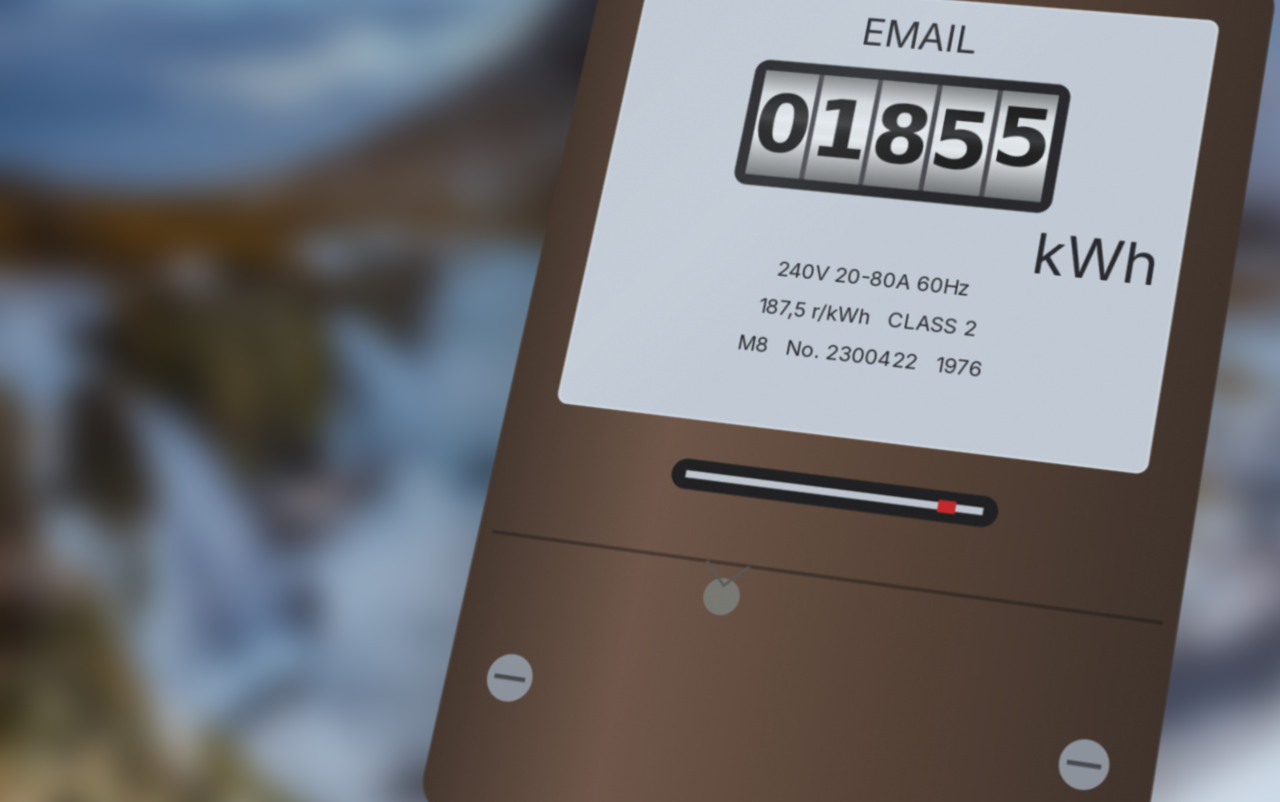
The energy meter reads 1855 kWh
